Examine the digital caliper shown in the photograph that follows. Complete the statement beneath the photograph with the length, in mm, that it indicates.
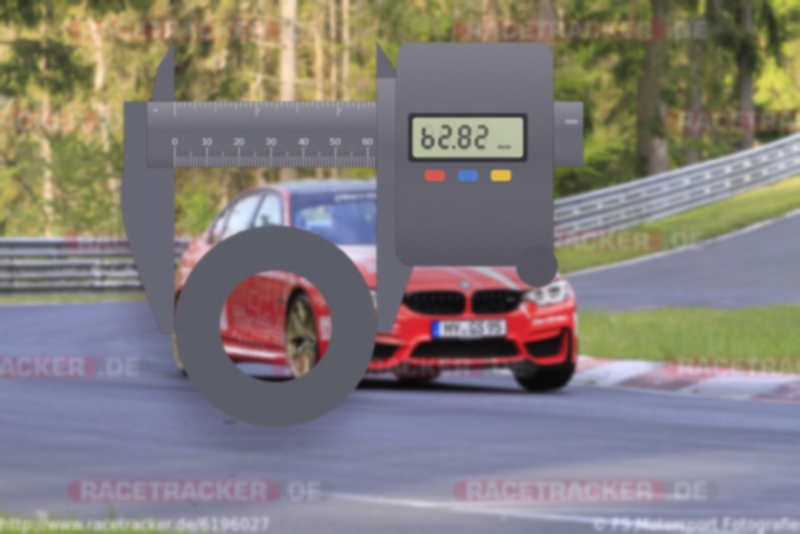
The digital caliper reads 62.82 mm
